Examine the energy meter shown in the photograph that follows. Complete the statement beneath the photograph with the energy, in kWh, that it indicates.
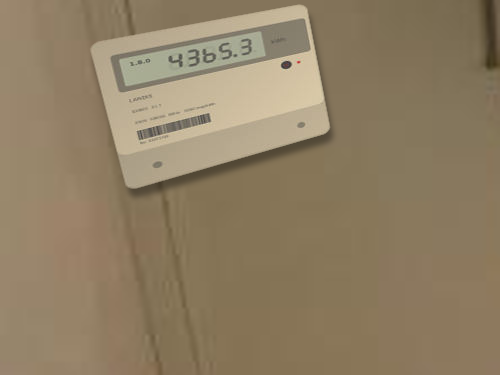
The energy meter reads 4365.3 kWh
